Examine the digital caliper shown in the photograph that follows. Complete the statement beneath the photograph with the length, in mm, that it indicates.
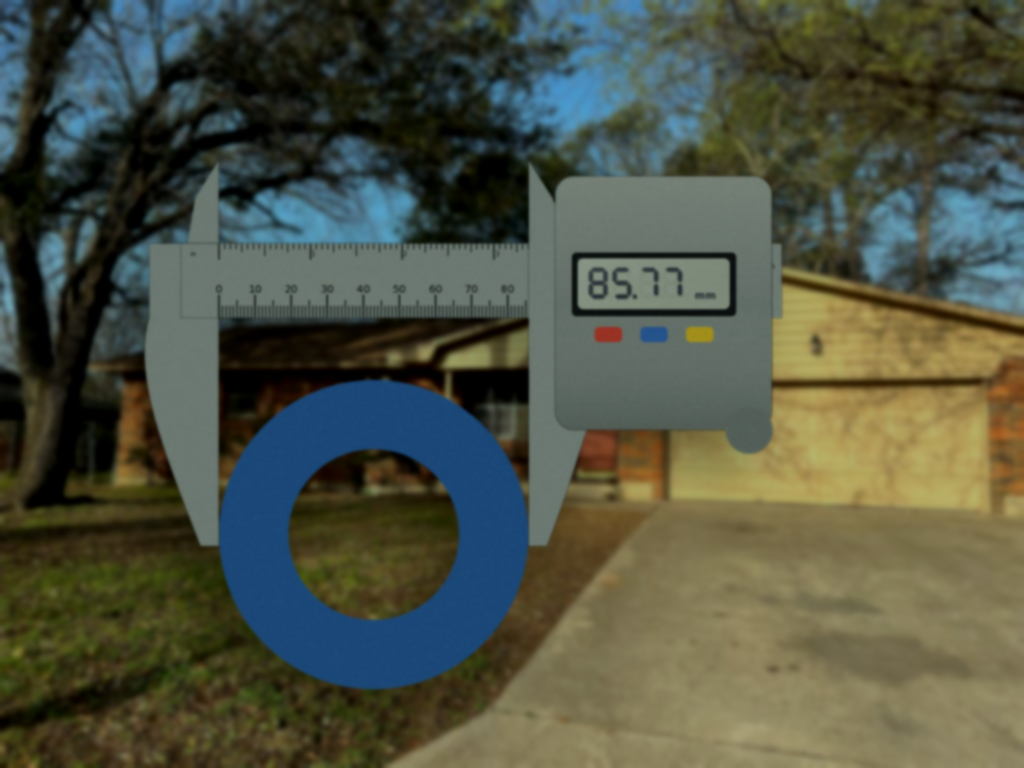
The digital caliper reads 85.77 mm
